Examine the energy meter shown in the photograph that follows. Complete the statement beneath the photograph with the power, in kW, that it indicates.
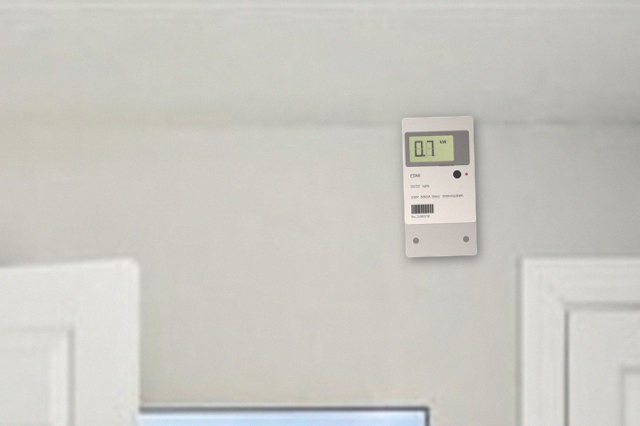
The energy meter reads 0.7 kW
